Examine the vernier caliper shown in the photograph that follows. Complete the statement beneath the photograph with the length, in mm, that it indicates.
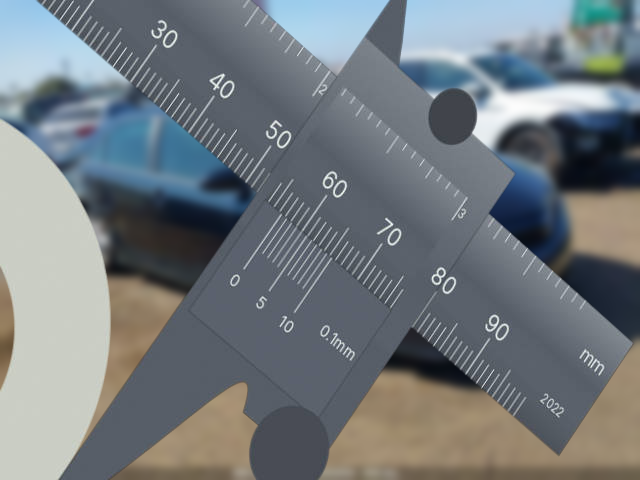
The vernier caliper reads 56.4 mm
